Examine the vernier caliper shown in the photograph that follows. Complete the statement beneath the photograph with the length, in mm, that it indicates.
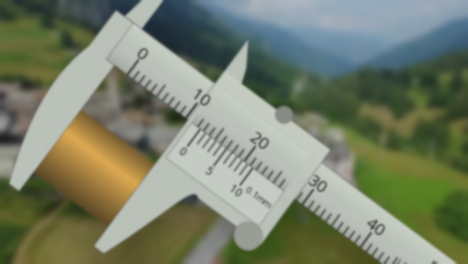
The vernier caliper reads 12.5 mm
